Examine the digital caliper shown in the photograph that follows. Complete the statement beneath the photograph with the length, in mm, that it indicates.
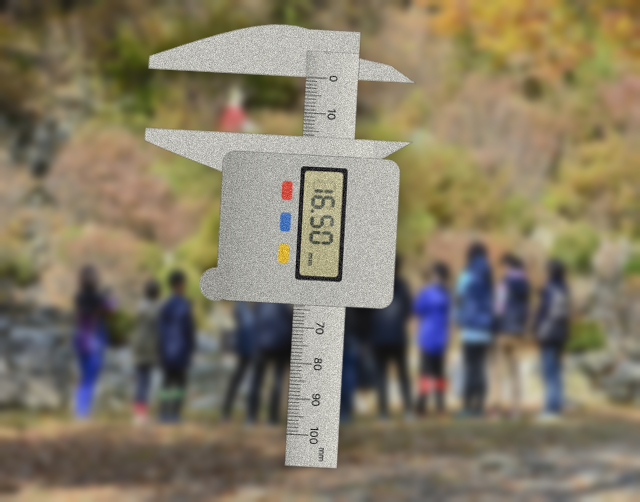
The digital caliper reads 16.50 mm
